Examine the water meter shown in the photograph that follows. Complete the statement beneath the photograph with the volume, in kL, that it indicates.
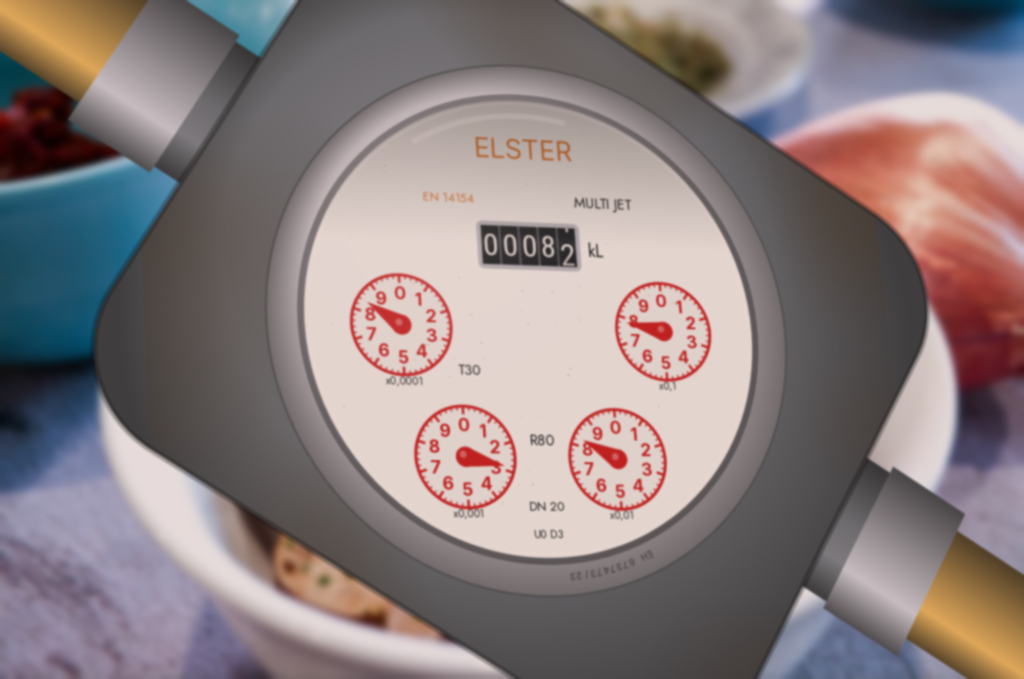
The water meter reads 81.7828 kL
